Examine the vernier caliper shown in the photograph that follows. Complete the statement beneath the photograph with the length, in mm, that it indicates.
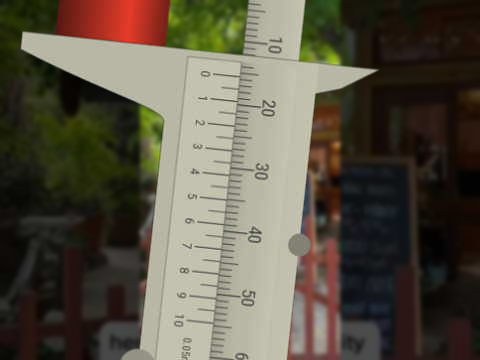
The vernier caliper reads 15.6 mm
